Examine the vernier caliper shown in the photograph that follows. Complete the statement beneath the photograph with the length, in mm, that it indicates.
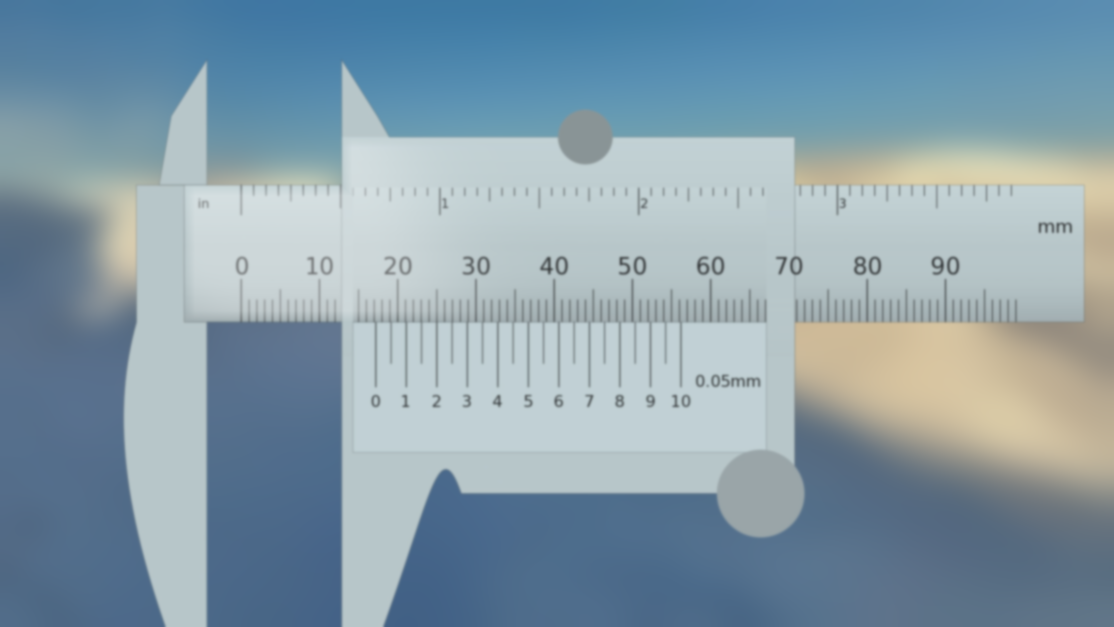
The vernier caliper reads 17.2 mm
